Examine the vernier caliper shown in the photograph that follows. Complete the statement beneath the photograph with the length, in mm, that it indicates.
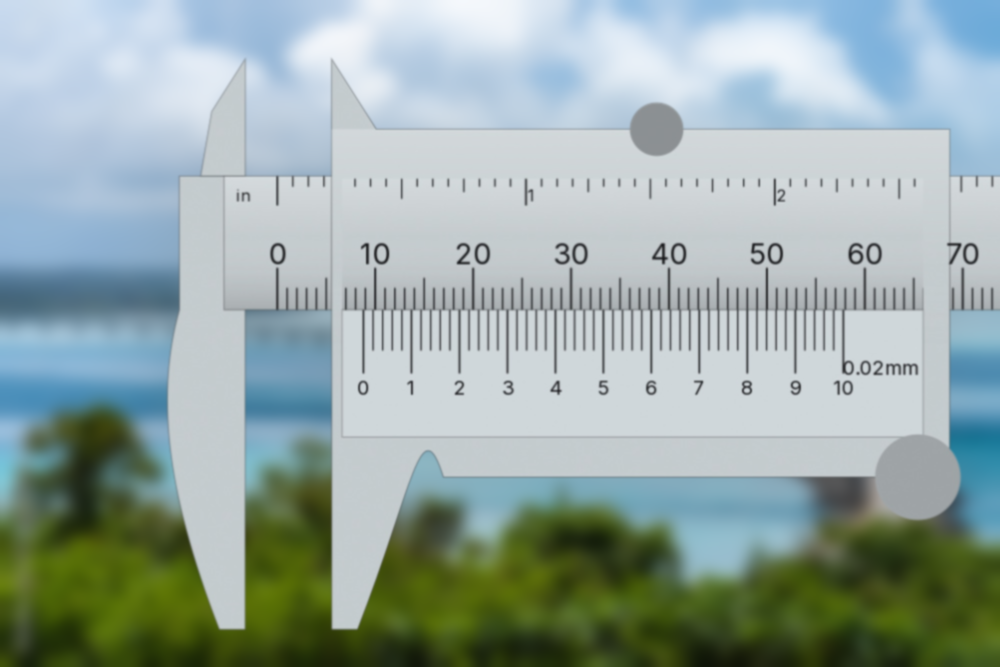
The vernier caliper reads 8.8 mm
